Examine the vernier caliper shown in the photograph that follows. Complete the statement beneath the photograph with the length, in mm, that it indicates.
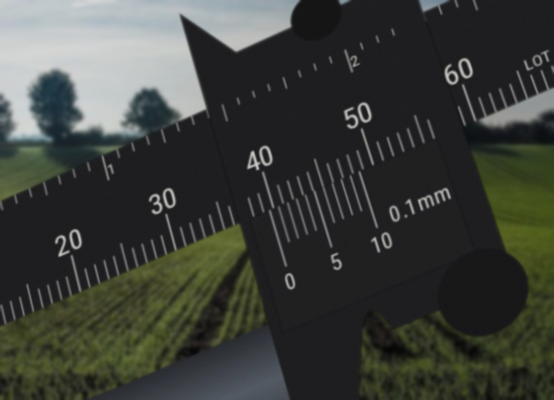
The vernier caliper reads 39.6 mm
